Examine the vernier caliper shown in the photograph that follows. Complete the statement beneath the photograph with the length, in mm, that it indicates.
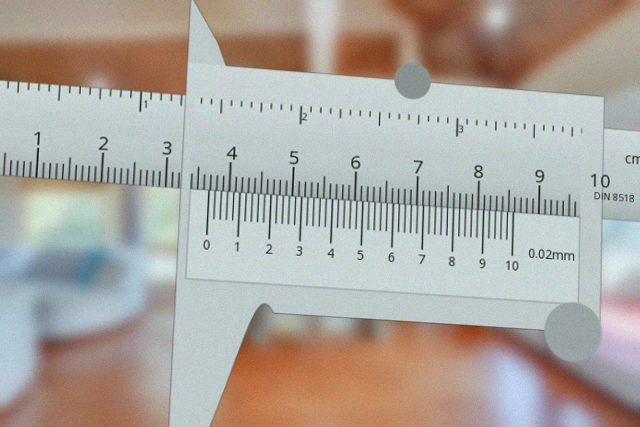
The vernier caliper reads 36.8 mm
